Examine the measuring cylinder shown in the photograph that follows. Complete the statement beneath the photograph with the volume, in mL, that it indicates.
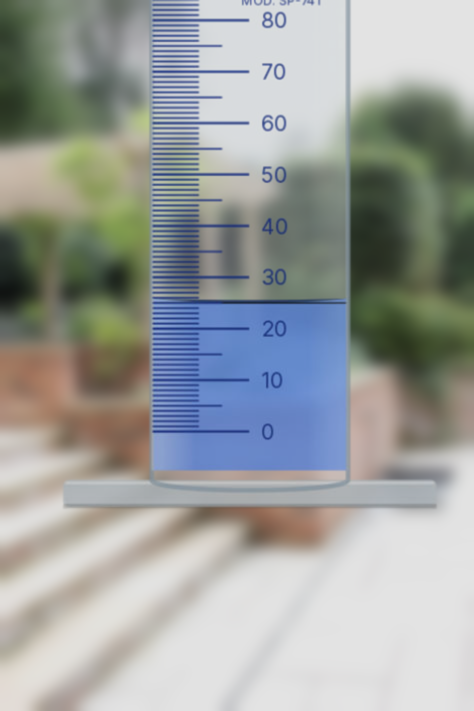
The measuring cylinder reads 25 mL
